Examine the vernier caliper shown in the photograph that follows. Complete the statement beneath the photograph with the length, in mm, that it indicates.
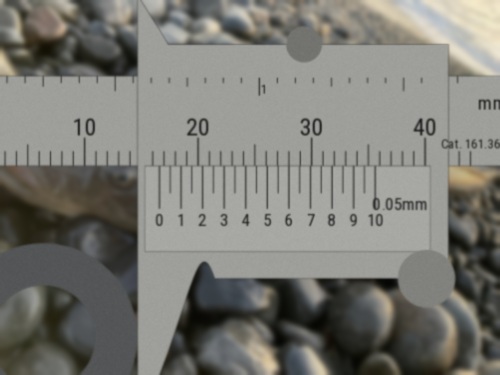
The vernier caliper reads 16.6 mm
